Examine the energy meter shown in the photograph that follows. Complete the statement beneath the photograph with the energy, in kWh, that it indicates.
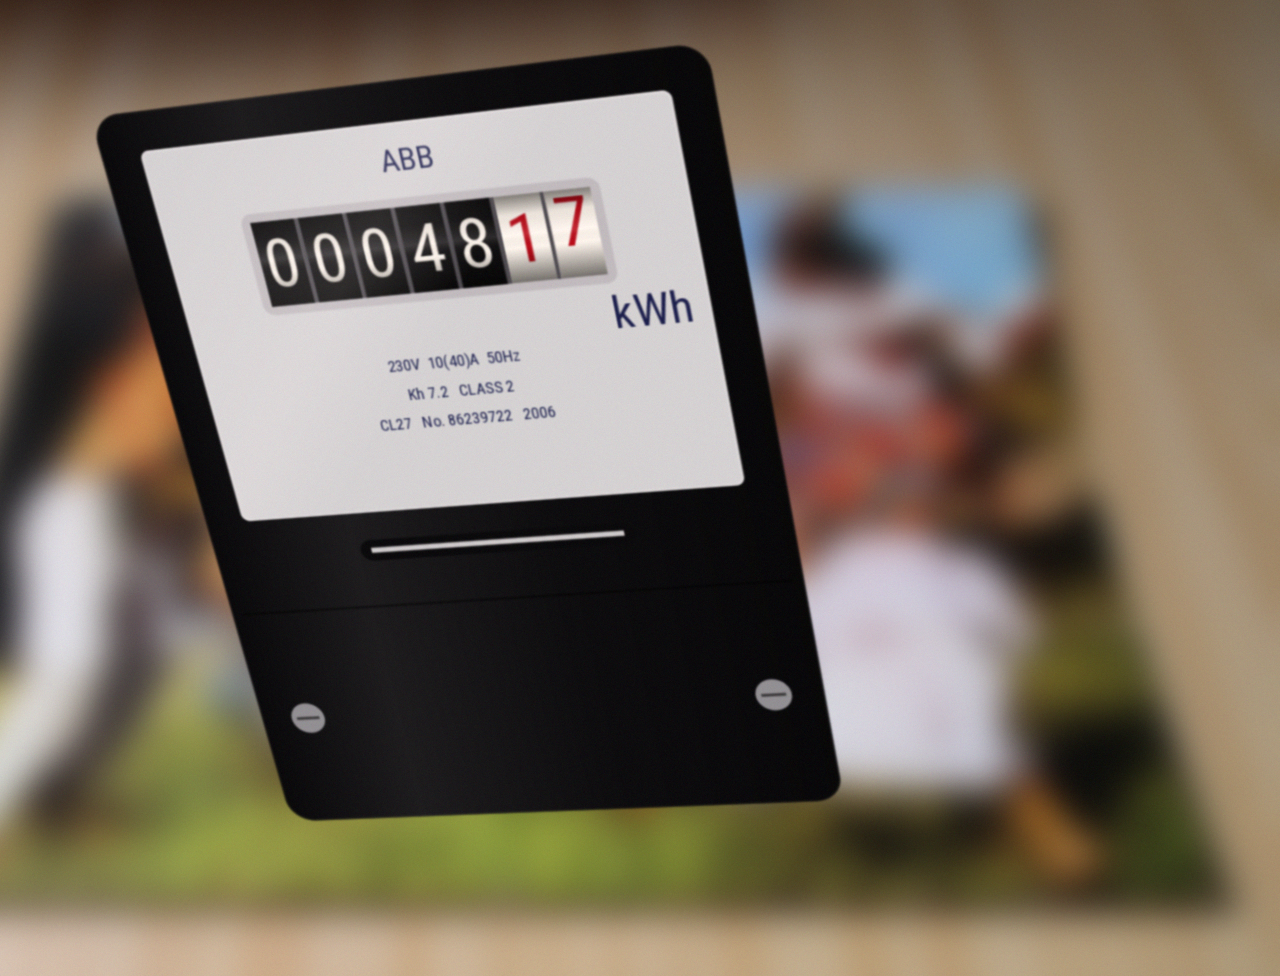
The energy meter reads 48.17 kWh
